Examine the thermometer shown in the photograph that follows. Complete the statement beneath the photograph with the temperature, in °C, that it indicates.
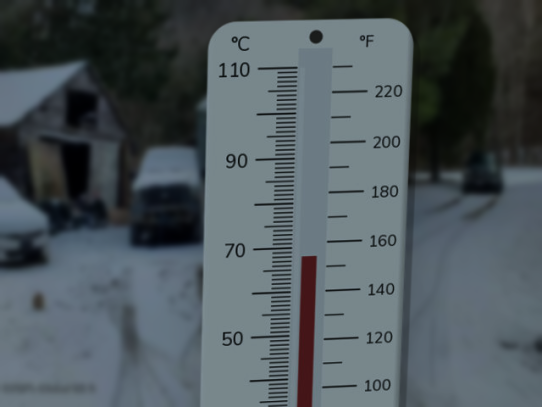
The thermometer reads 68 °C
